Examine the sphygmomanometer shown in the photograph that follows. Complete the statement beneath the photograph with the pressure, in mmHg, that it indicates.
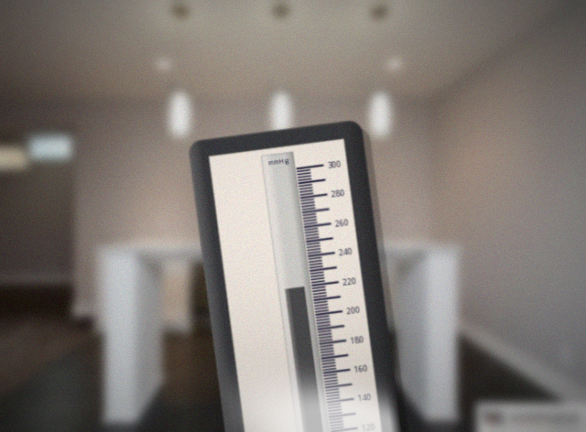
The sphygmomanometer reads 220 mmHg
